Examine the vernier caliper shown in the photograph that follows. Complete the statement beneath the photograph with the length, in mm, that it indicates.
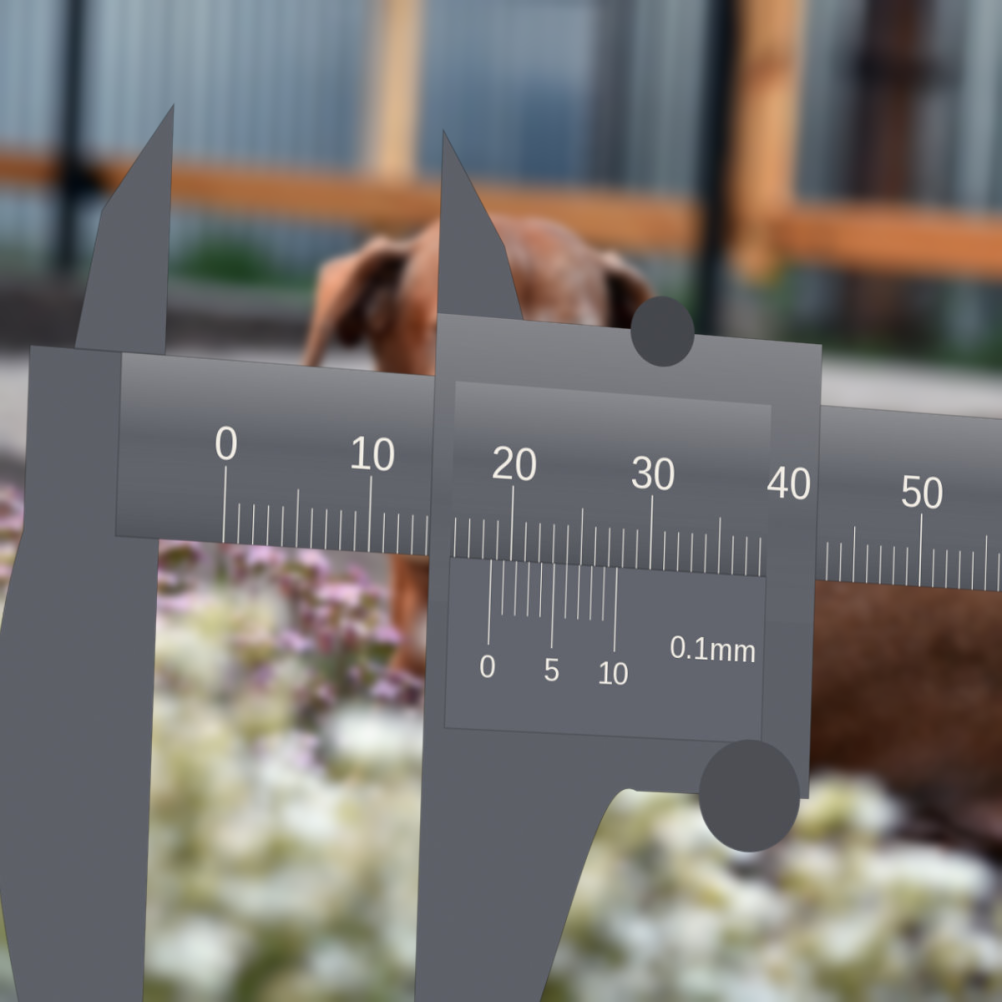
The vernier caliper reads 18.6 mm
